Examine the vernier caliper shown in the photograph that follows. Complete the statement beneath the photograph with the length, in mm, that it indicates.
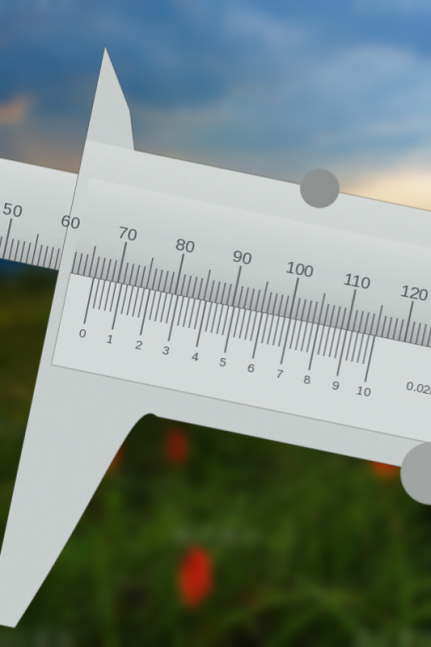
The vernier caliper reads 65.8 mm
